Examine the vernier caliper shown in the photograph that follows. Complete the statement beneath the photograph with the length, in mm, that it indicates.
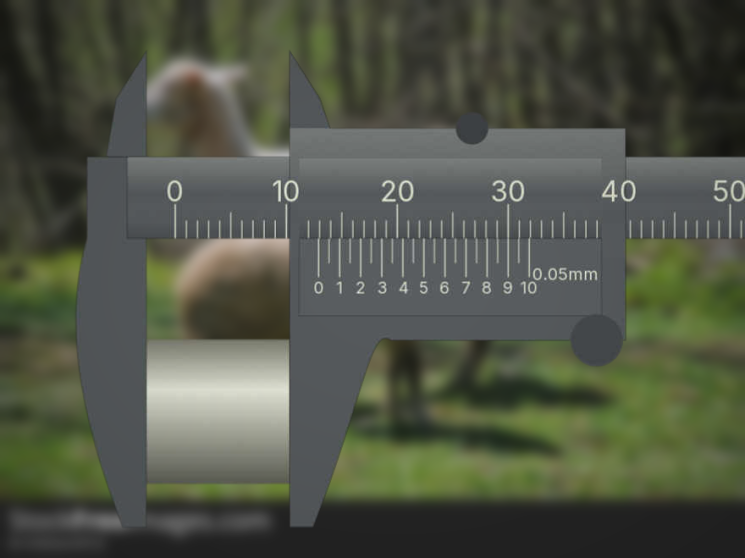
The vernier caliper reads 12.9 mm
